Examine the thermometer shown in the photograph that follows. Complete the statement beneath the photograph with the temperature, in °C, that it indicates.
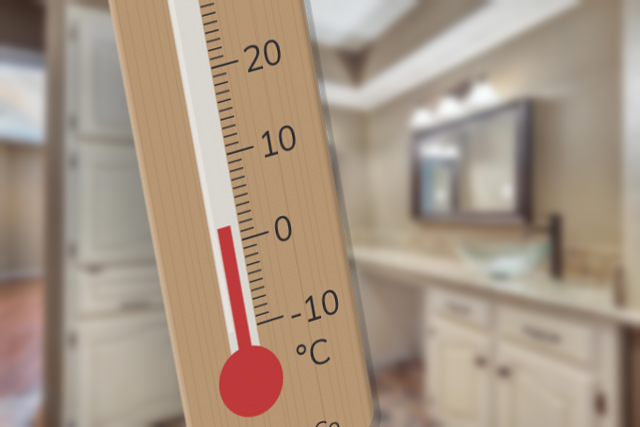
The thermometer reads 2 °C
